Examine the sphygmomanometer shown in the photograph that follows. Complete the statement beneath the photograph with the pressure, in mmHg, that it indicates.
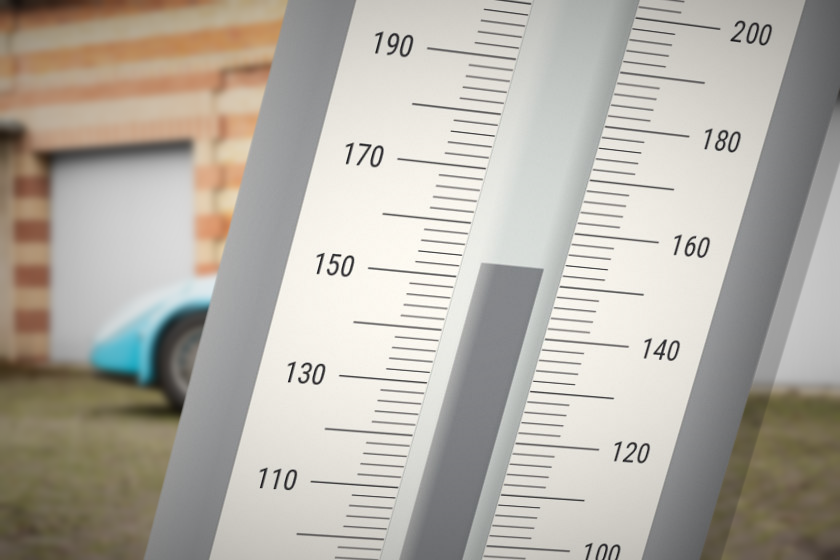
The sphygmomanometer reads 153 mmHg
